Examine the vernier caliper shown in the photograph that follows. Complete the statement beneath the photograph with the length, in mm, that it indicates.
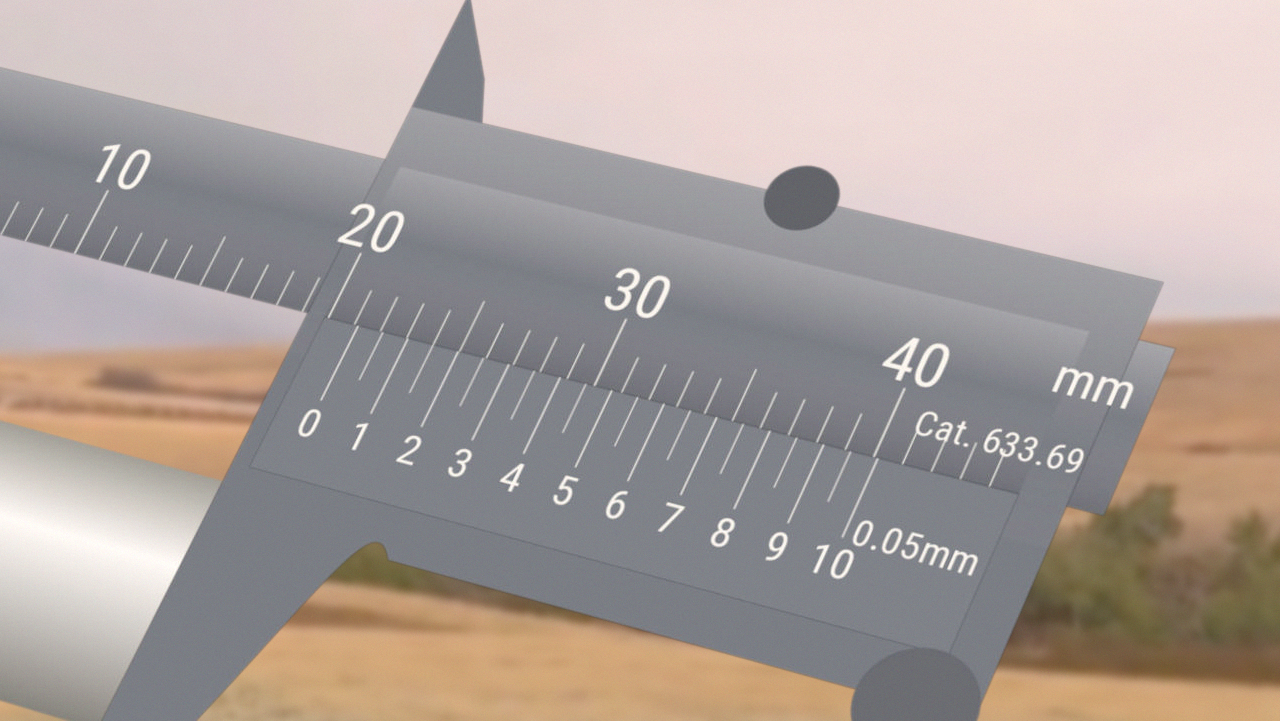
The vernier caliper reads 21.15 mm
